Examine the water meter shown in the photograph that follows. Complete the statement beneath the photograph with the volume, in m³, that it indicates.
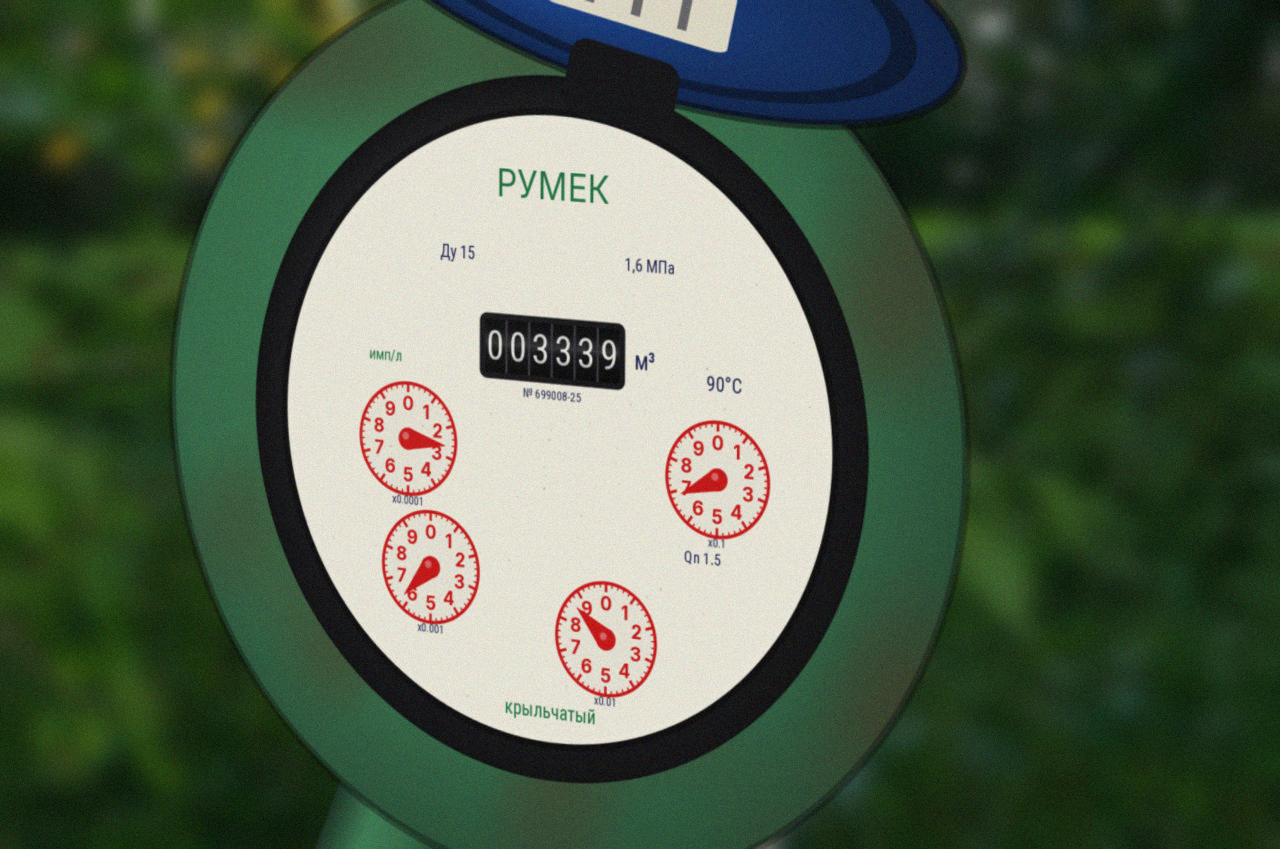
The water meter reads 3339.6862 m³
